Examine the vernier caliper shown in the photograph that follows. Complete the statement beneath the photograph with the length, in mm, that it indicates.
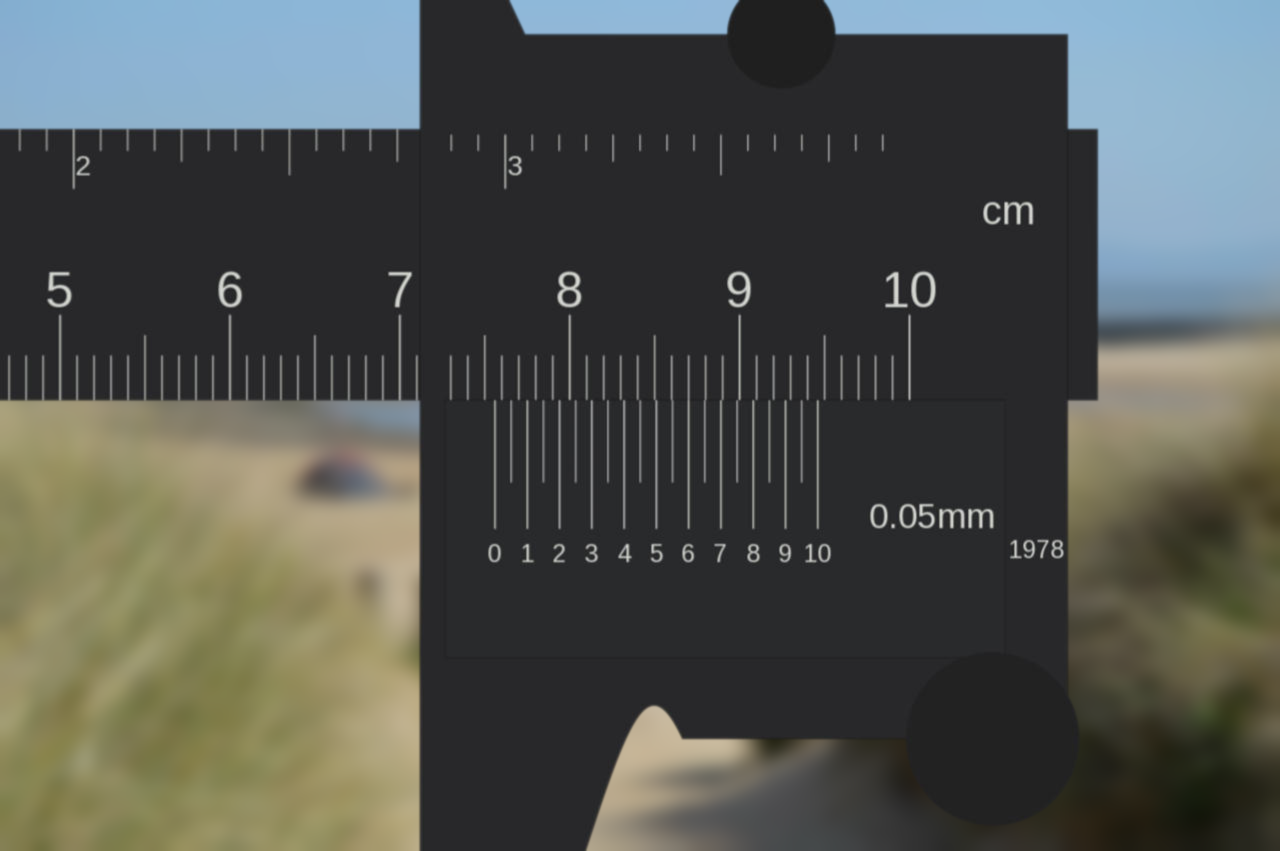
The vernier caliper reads 75.6 mm
